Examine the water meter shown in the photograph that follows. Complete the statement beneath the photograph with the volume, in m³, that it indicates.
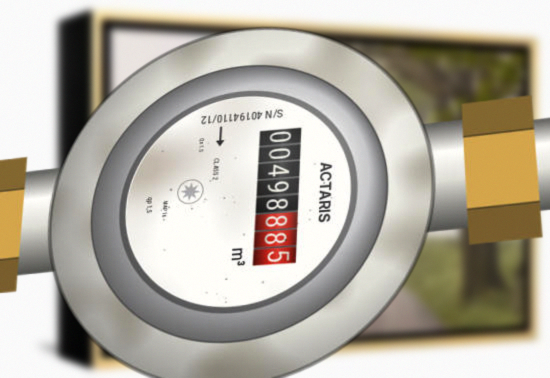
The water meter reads 498.885 m³
